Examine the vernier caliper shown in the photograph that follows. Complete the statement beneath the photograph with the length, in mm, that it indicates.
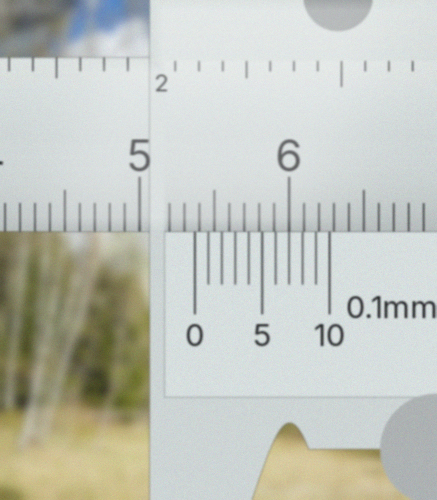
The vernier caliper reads 53.7 mm
